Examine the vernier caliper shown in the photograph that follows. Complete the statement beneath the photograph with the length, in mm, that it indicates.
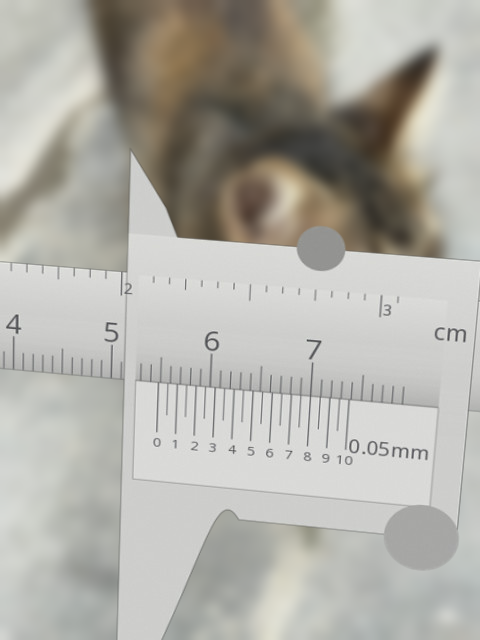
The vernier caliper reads 54.8 mm
